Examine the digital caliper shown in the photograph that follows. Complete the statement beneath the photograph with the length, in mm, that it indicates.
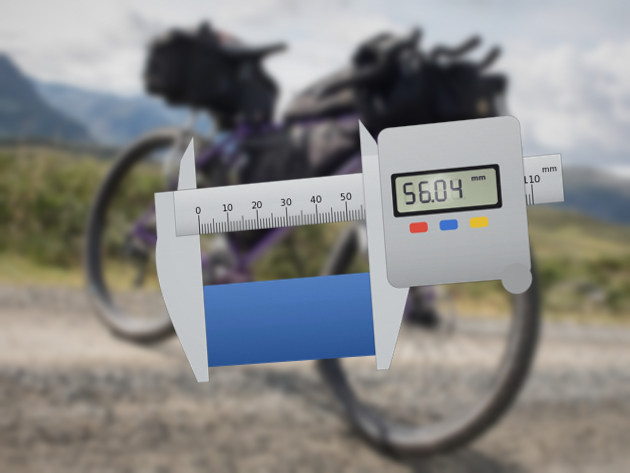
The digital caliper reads 56.04 mm
